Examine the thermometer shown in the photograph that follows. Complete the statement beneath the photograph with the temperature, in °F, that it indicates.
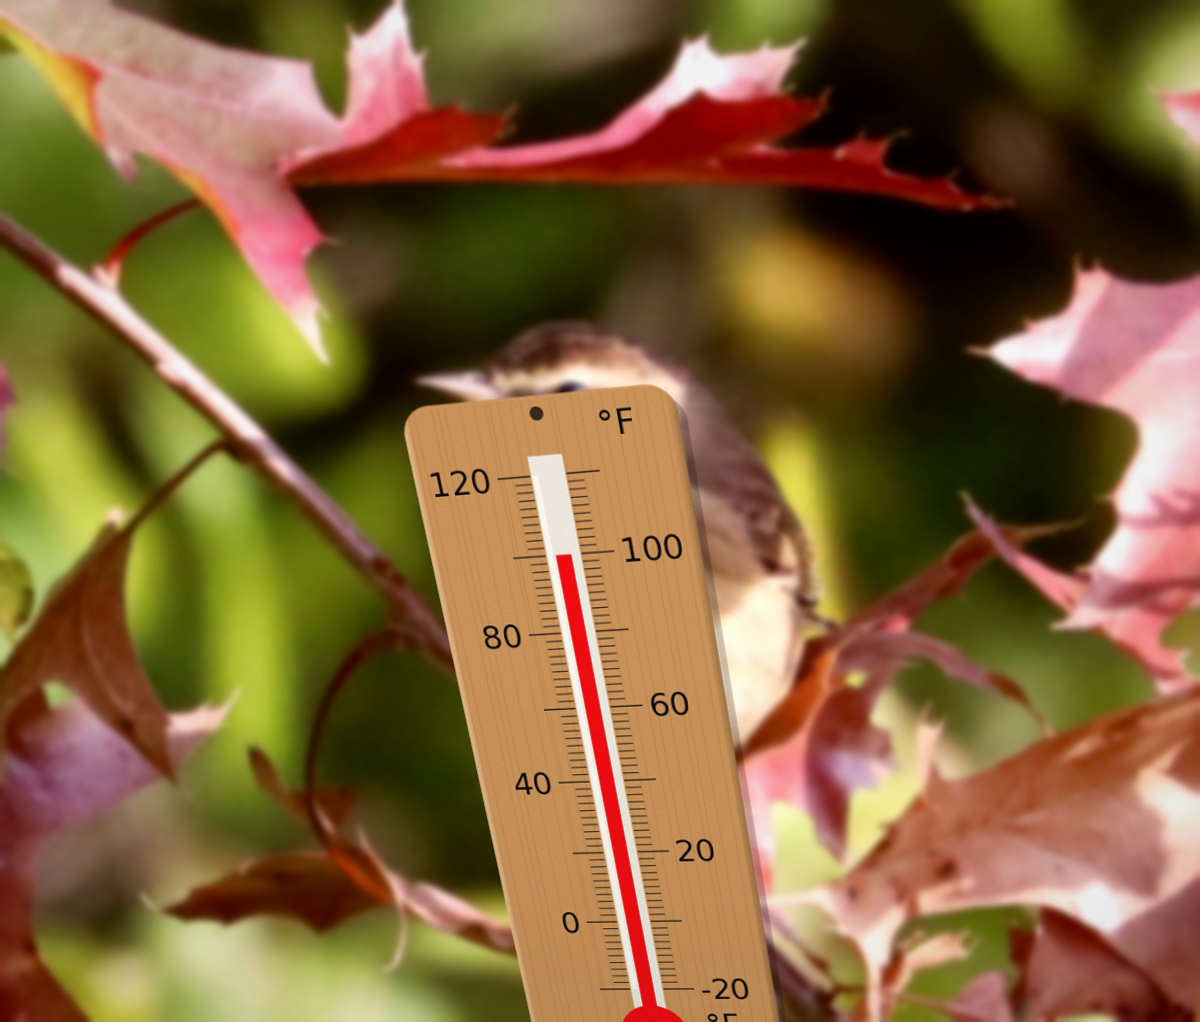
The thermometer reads 100 °F
